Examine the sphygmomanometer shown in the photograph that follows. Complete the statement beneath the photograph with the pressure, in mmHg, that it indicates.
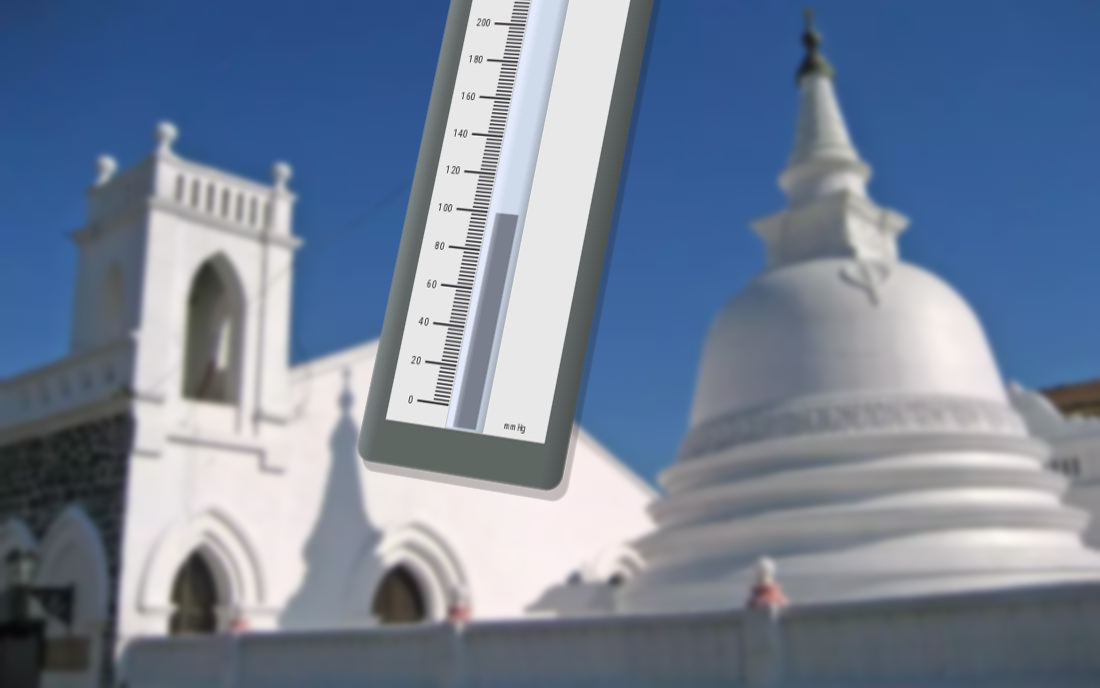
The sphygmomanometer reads 100 mmHg
